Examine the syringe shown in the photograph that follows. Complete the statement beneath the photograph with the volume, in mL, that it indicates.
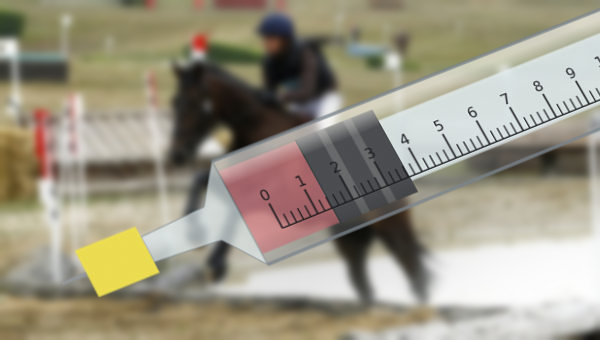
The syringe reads 1.4 mL
